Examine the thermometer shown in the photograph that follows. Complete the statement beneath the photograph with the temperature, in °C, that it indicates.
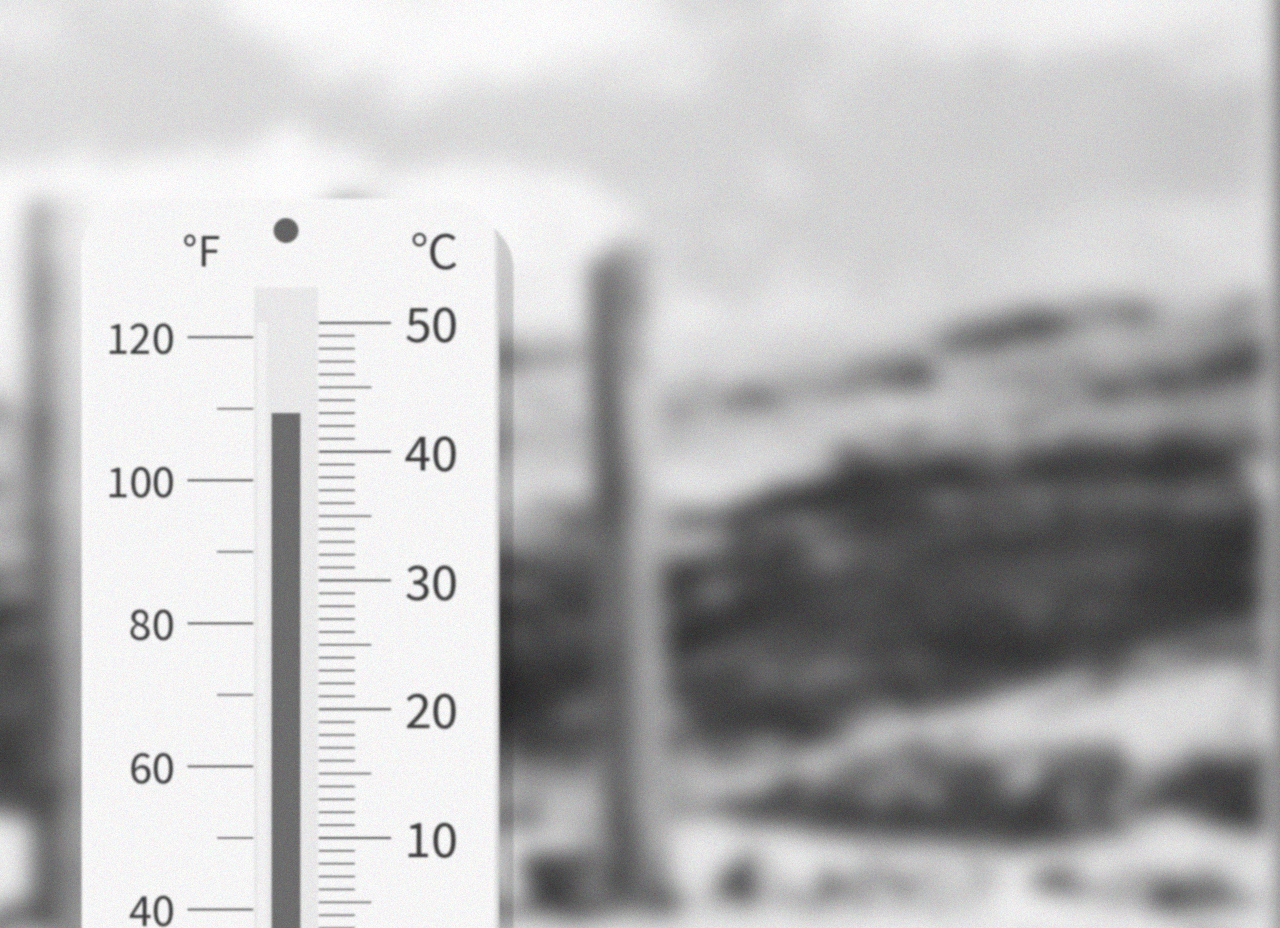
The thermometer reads 43 °C
